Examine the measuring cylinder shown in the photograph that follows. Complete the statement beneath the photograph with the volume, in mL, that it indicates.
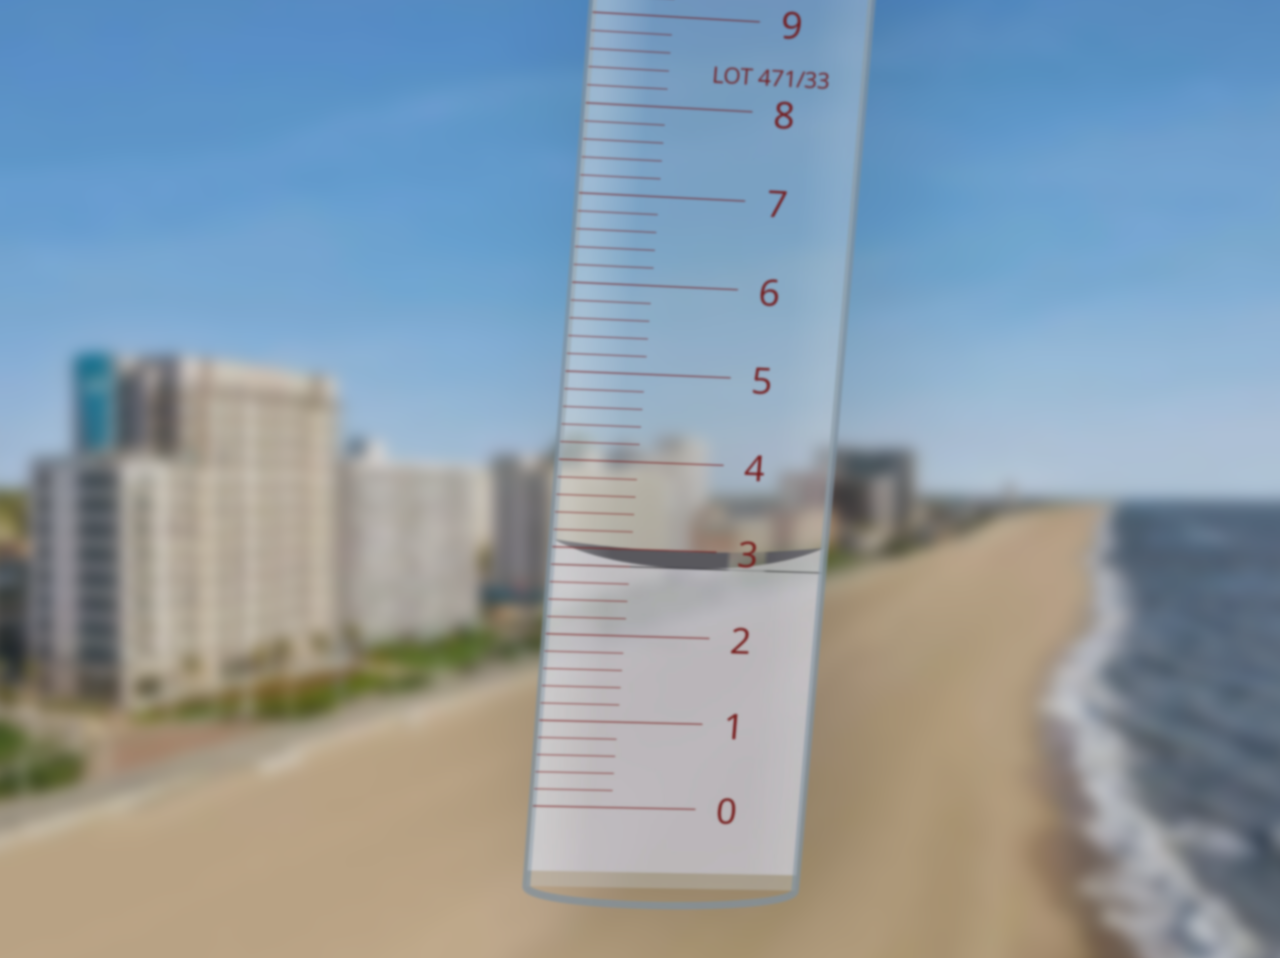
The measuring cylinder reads 2.8 mL
